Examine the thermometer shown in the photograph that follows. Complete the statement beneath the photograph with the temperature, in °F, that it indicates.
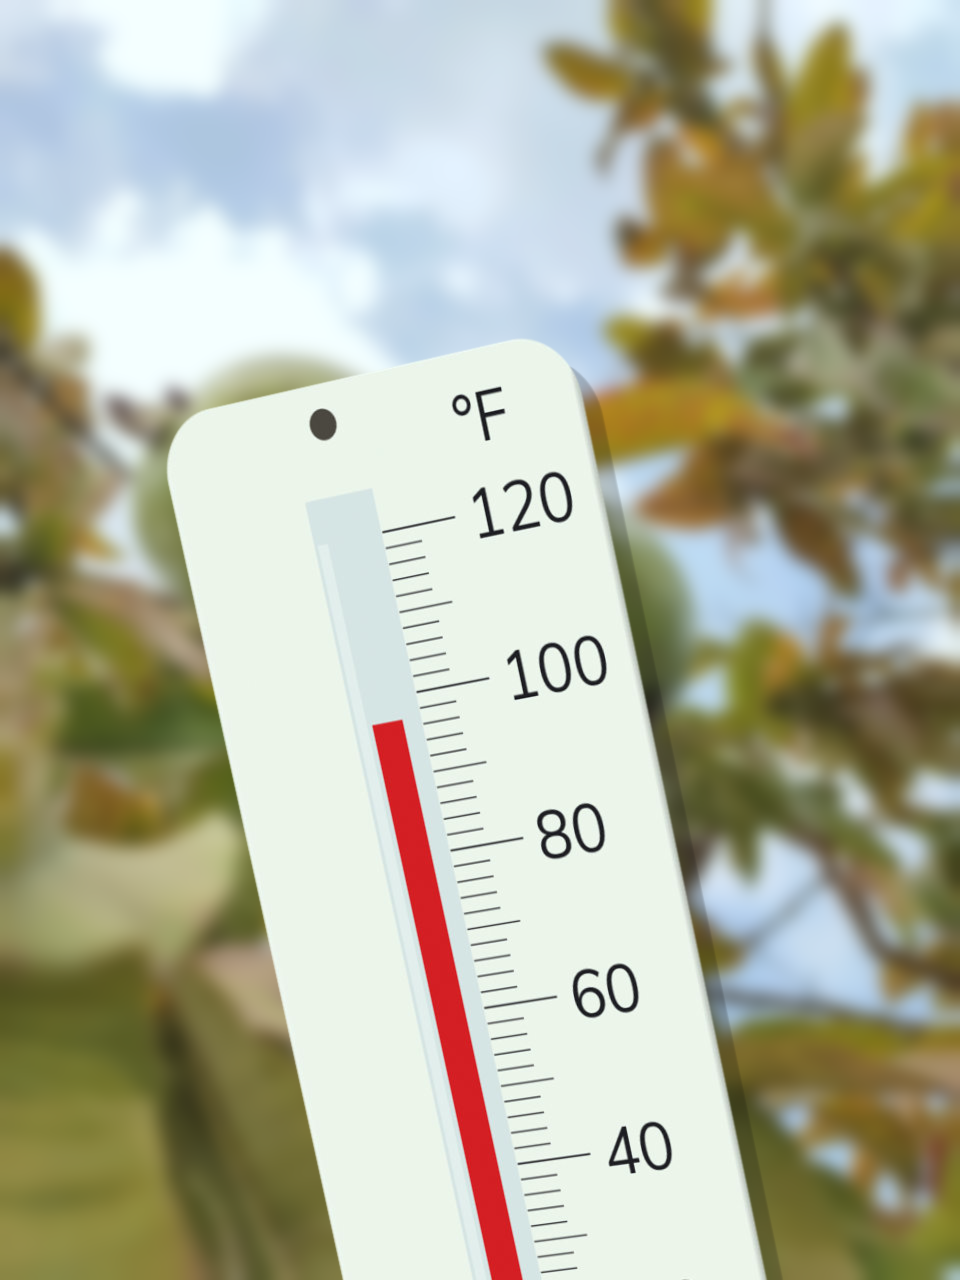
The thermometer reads 97 °F
